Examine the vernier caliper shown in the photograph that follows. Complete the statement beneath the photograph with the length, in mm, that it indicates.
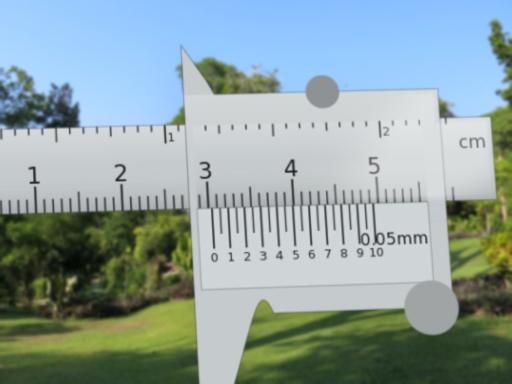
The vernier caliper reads 30.4 mm
